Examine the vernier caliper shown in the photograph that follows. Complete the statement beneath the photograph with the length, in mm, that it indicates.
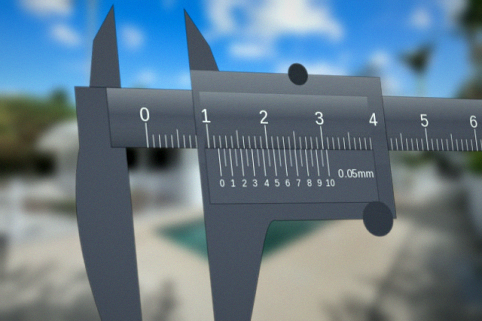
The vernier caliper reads 11.6 mm
